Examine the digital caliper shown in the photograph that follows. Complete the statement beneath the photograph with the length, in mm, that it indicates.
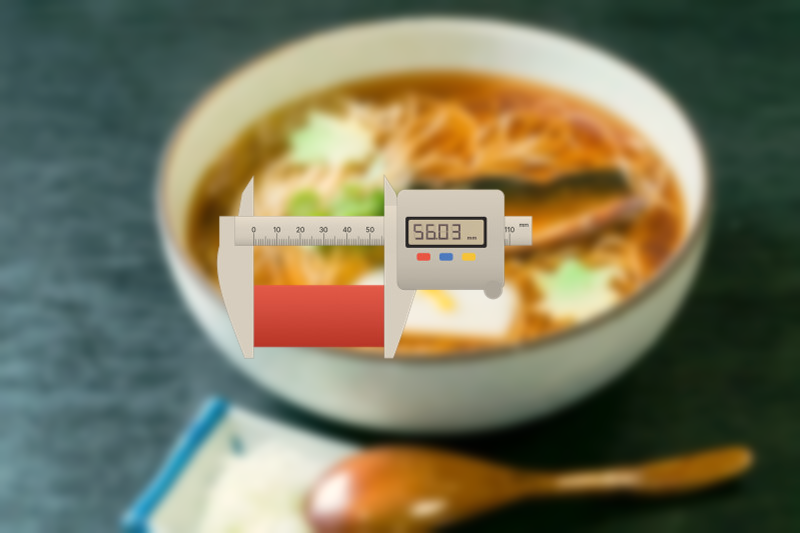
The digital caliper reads 56.03 mm
